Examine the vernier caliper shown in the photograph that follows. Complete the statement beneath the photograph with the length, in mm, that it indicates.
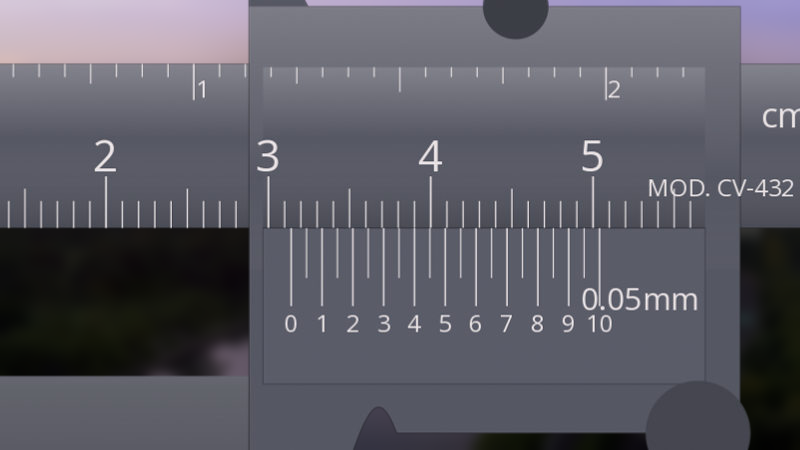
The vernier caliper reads 31.4 mm
